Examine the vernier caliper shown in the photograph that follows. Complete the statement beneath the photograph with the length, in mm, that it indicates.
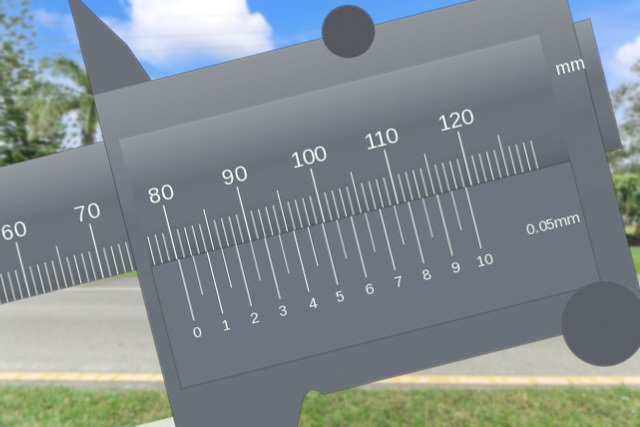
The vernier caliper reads 80.2 mm
